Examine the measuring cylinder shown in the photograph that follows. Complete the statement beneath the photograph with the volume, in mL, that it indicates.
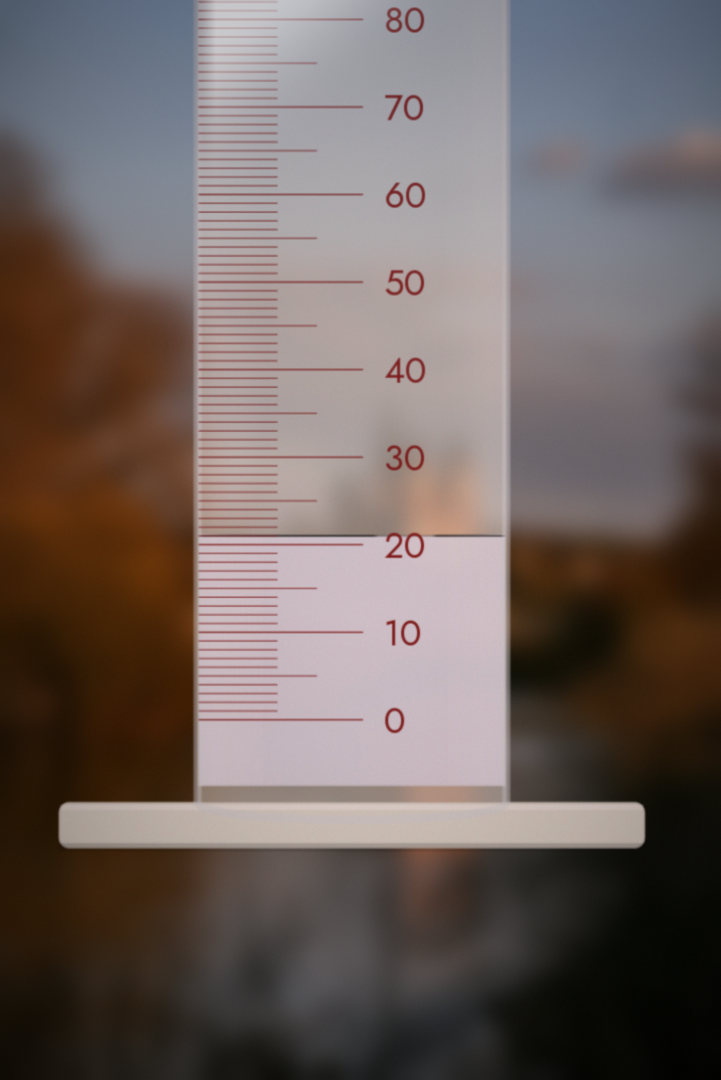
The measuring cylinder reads 21 mL
